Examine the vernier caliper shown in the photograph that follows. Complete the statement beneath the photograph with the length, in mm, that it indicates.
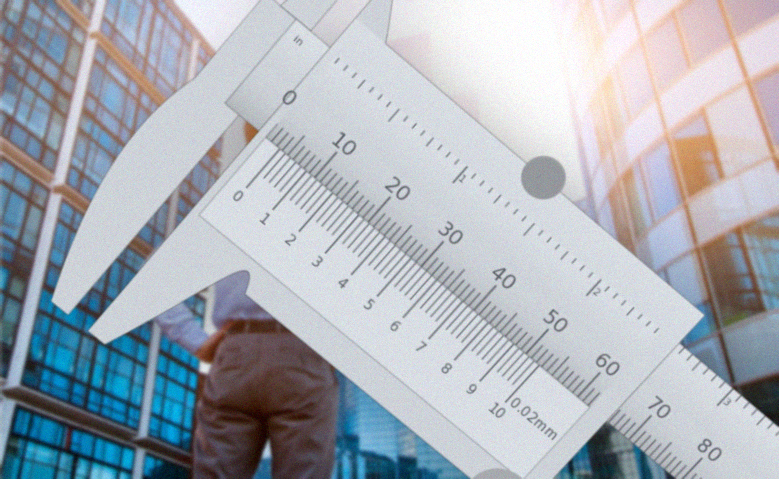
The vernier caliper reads 3.6 mm
